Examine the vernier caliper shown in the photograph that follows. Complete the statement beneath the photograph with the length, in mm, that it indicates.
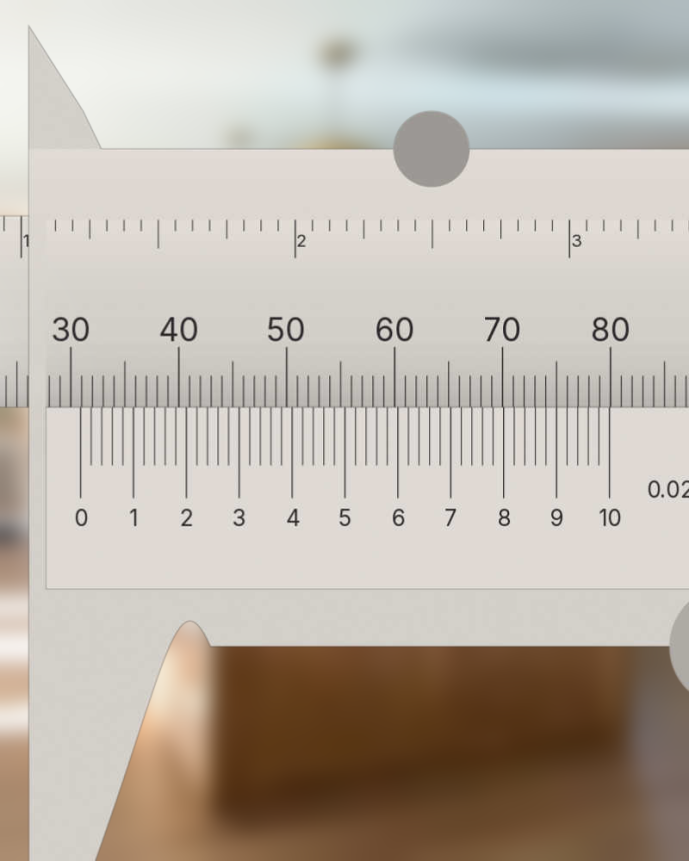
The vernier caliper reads 30.9 mm
